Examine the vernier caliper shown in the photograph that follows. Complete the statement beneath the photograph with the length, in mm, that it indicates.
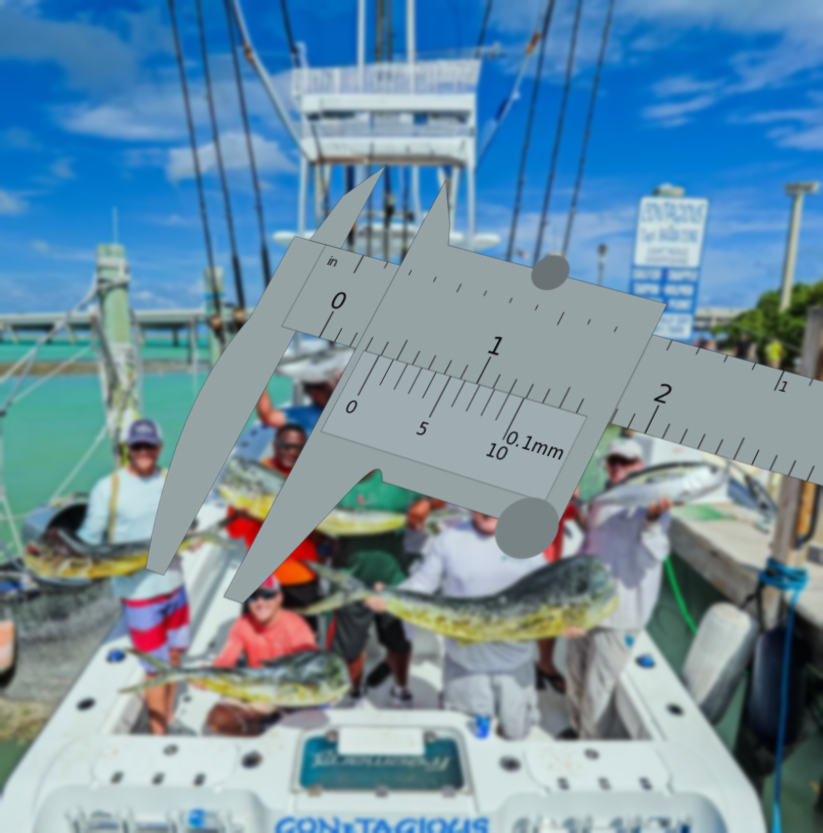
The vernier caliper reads 3.9 mm
